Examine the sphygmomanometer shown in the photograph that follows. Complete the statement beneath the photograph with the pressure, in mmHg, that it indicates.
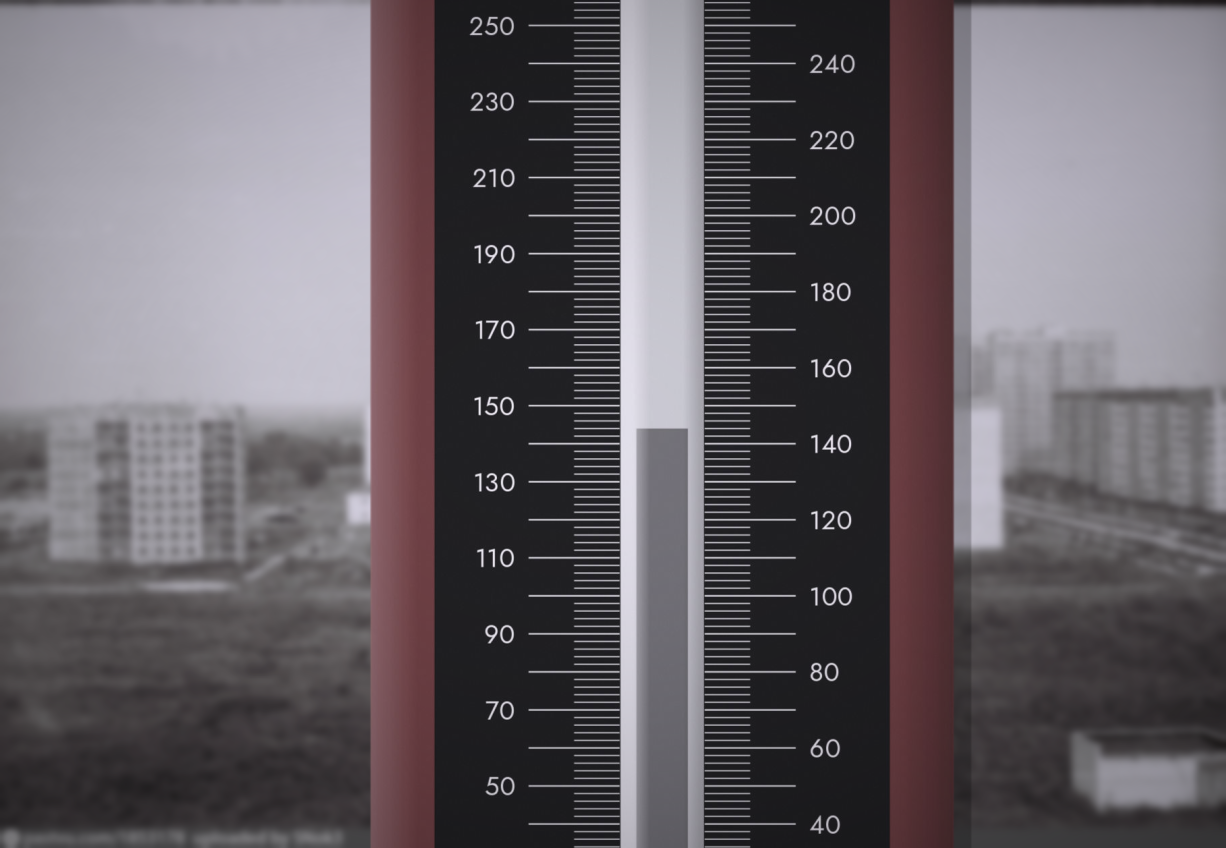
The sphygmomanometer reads 144 mmHg
